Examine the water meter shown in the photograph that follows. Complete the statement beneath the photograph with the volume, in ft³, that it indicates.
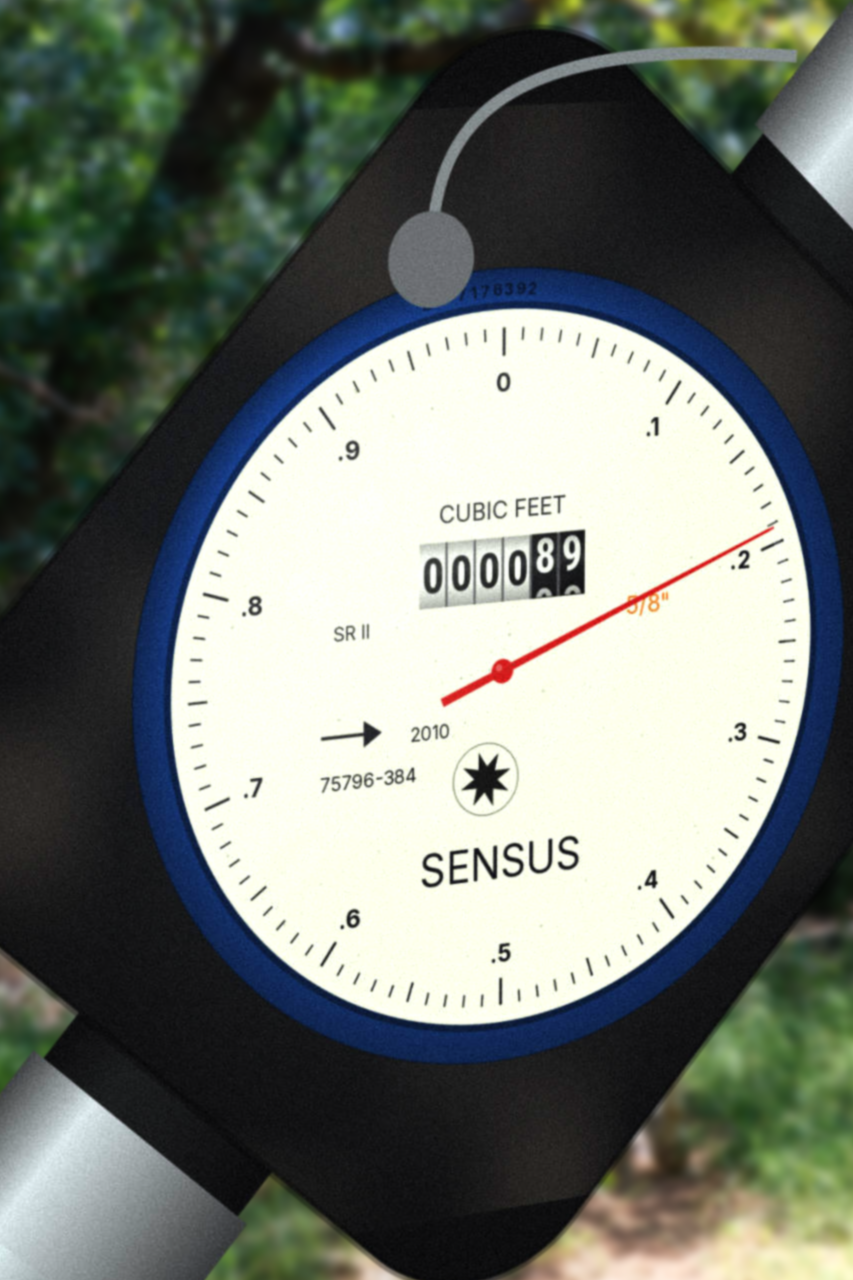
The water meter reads 89.19 ft³
